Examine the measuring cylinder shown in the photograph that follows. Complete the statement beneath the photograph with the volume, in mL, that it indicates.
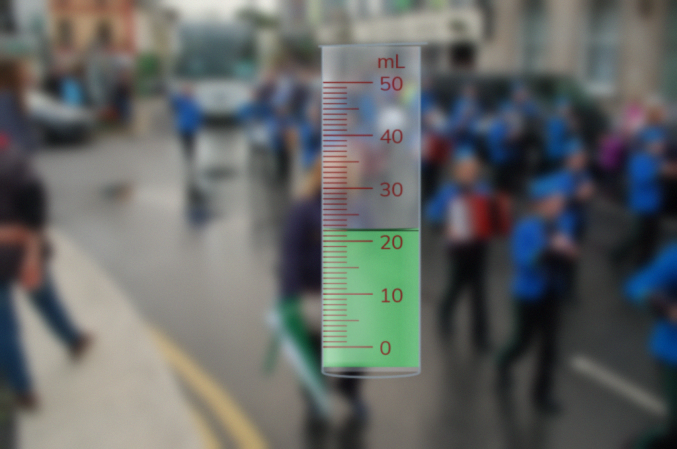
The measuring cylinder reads 22 mL
